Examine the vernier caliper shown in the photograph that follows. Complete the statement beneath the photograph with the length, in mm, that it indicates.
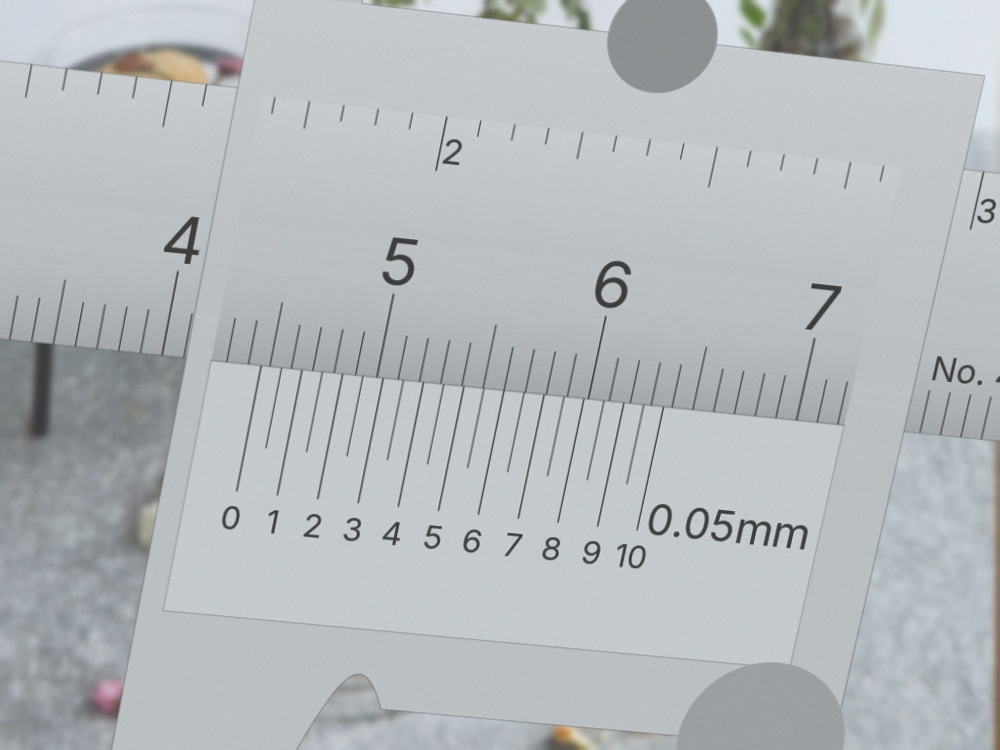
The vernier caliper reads 44.6 mm
